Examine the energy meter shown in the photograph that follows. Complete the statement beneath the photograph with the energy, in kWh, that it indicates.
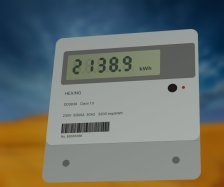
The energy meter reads 2138.9 kWh
